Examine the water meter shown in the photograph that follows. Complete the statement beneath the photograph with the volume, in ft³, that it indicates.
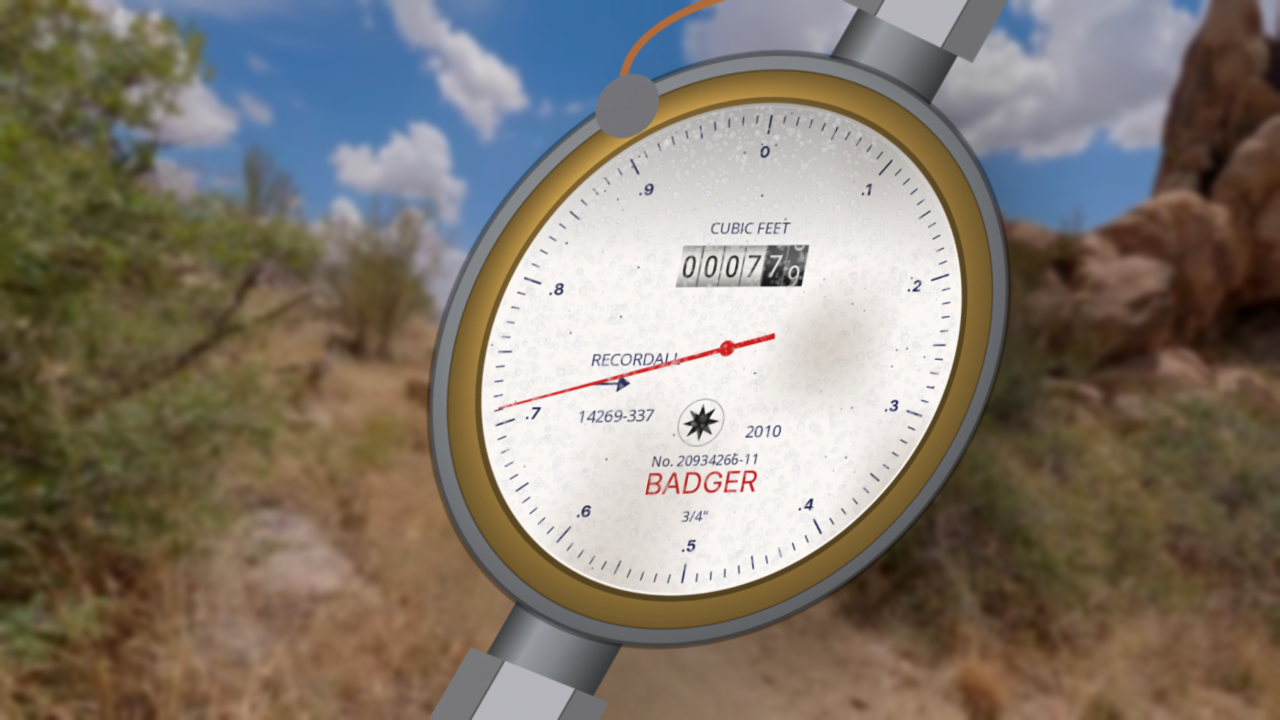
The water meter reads 778.71 ft³
